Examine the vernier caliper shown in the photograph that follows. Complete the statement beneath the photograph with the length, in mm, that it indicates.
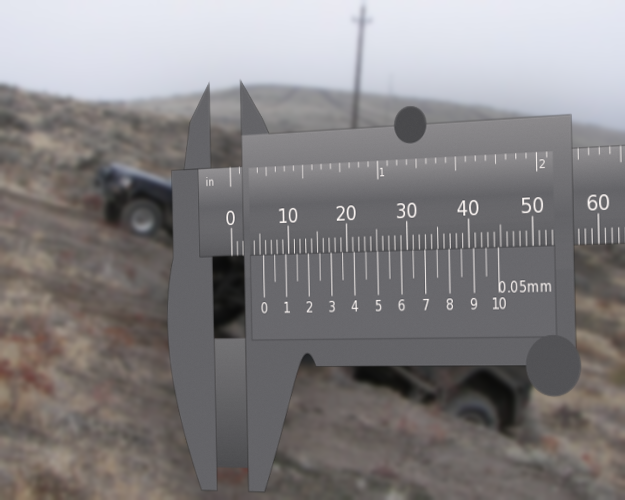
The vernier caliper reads 5.6 mm
